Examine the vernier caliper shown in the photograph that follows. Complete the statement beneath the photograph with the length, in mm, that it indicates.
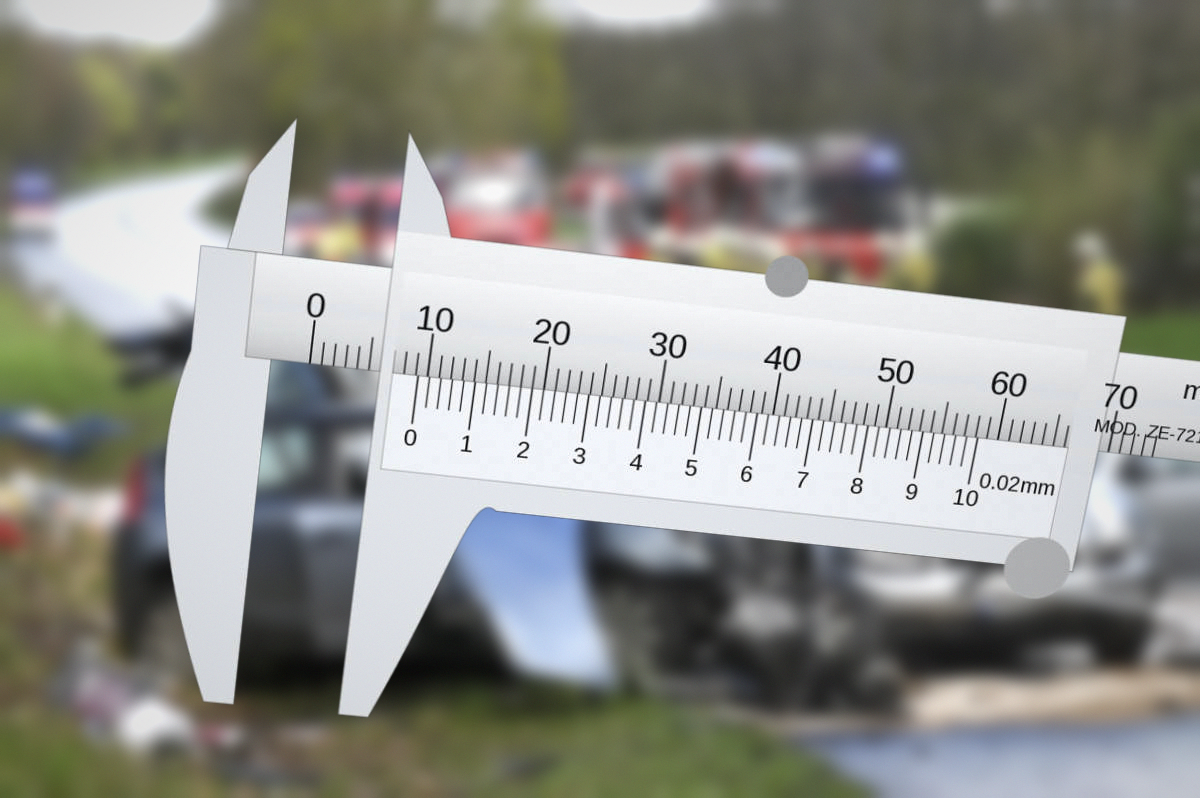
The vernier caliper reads 9.2 mm
